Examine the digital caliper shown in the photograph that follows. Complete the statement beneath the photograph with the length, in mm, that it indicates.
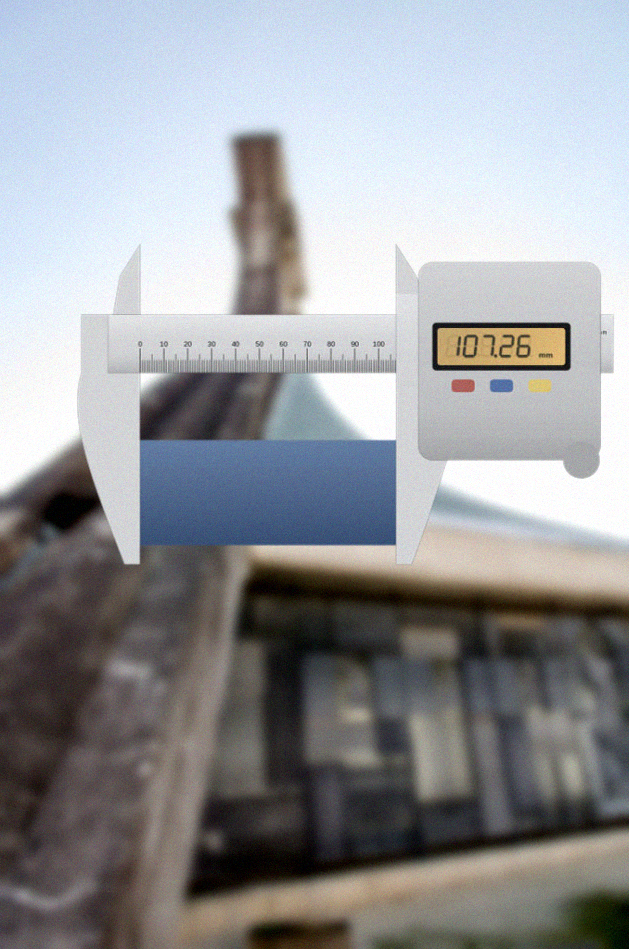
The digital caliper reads 107.26 mm
